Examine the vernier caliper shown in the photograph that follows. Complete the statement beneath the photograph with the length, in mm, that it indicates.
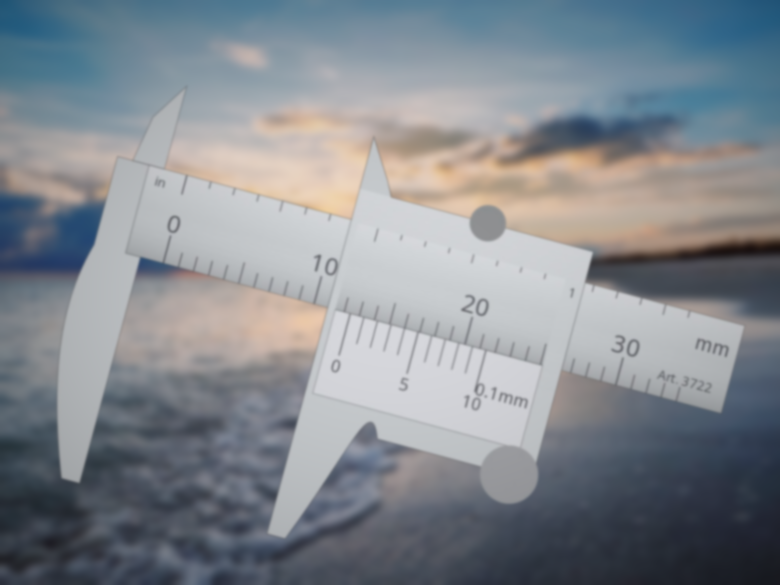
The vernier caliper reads 12.4 mm
